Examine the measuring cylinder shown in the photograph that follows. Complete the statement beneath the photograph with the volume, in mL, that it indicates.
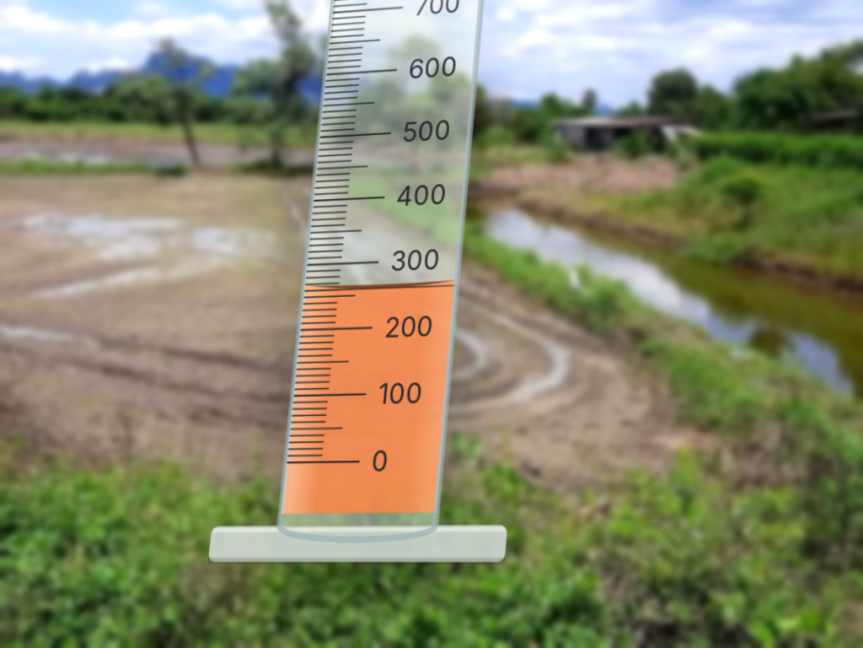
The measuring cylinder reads 260 mL
